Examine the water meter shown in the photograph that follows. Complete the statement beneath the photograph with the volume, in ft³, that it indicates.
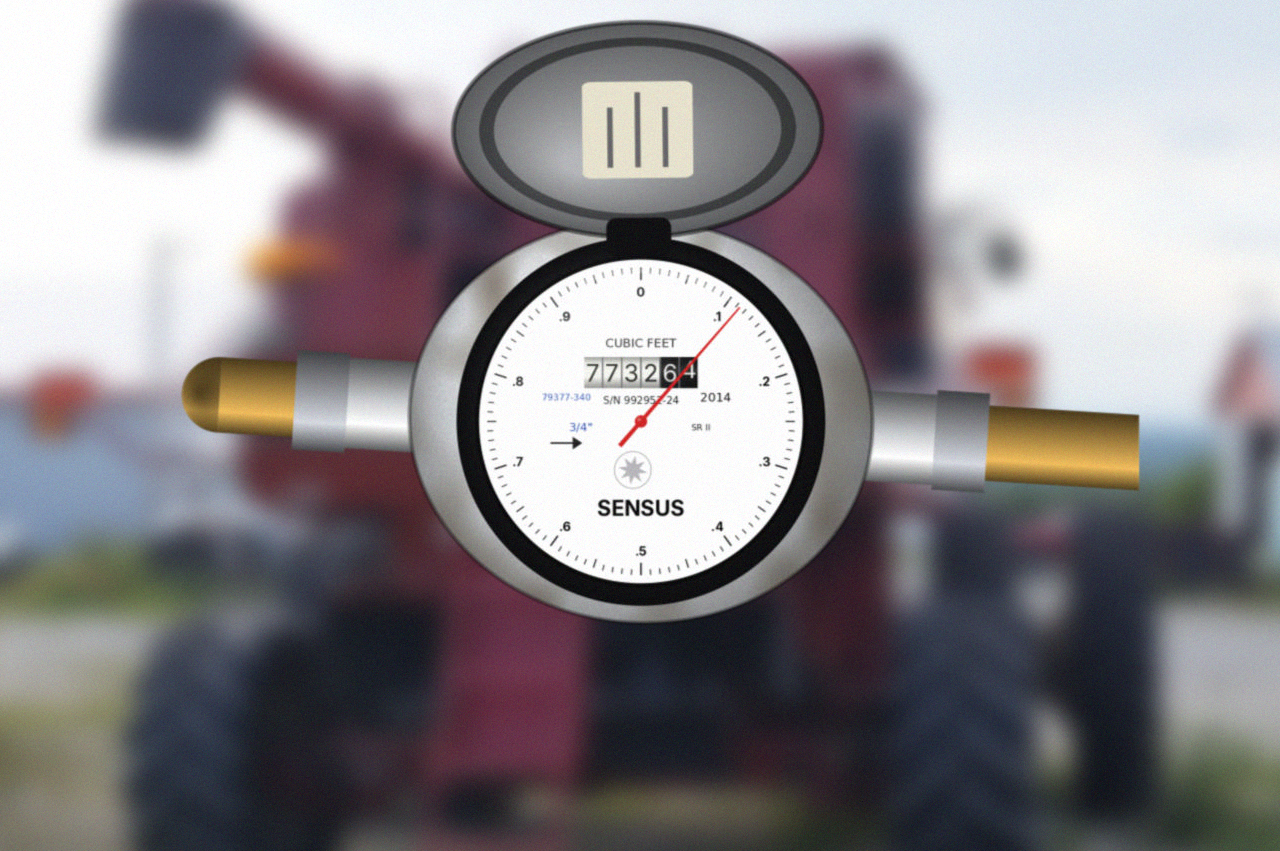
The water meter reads 773264.11 ft³
